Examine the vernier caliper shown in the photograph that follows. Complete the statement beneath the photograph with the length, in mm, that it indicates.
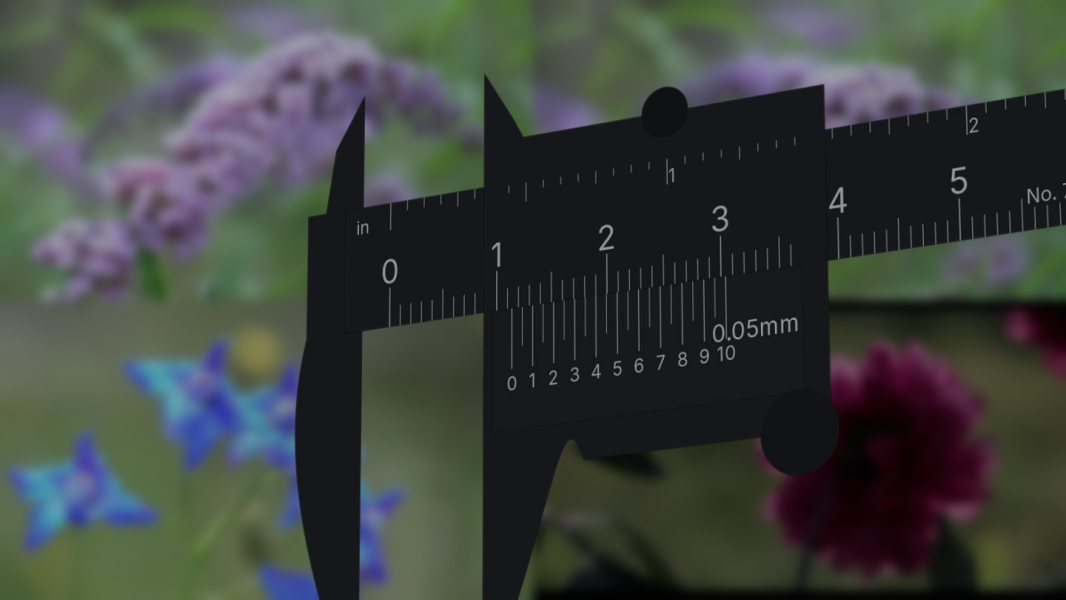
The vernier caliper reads 11.4 mm
